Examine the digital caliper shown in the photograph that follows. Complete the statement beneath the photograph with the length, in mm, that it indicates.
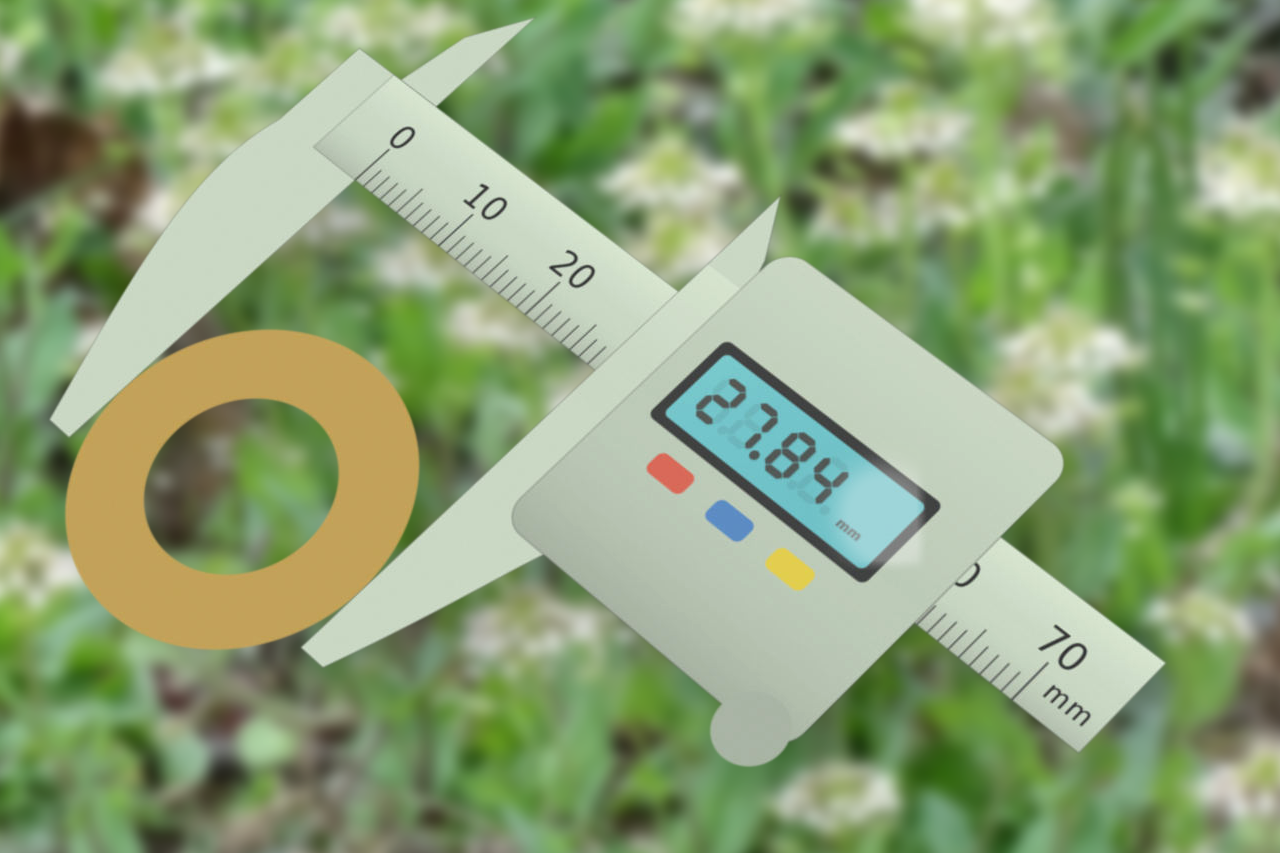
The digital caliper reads 27.84 mm
